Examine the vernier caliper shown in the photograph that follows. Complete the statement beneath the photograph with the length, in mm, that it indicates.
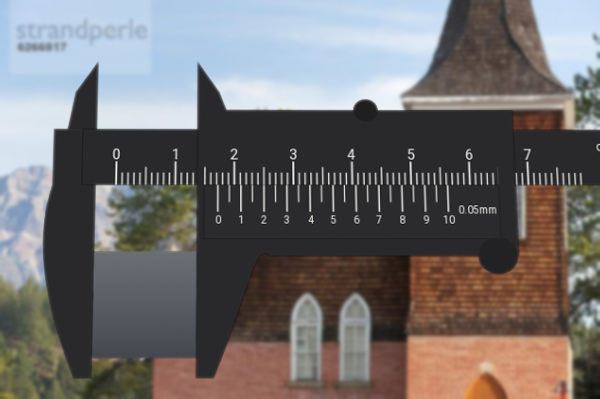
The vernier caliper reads 17.2 mm
